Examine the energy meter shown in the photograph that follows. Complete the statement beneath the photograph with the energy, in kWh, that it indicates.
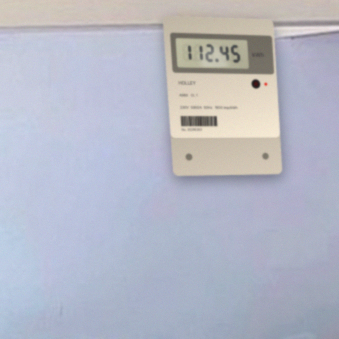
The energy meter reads 112.45 kWh
